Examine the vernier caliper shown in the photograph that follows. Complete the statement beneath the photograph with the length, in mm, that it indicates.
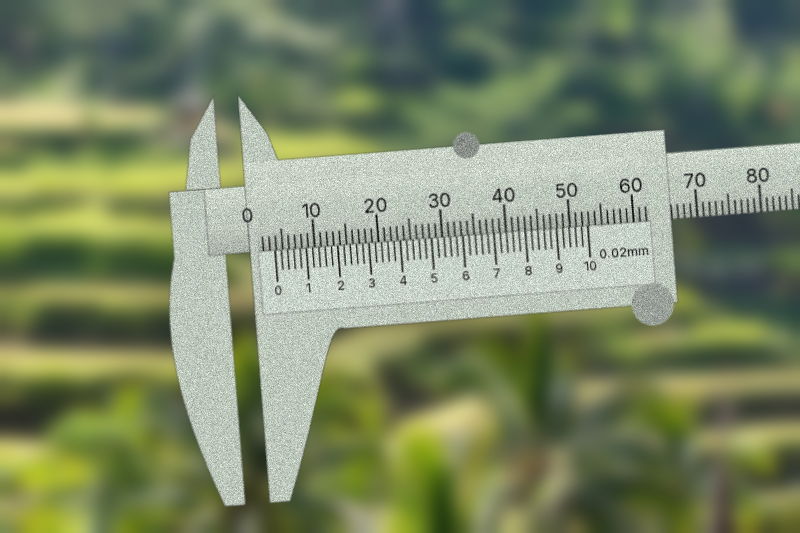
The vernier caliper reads 3.8 mm
